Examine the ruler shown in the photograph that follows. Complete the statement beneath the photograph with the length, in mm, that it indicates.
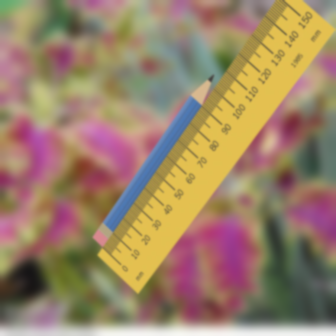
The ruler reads 105 mm
